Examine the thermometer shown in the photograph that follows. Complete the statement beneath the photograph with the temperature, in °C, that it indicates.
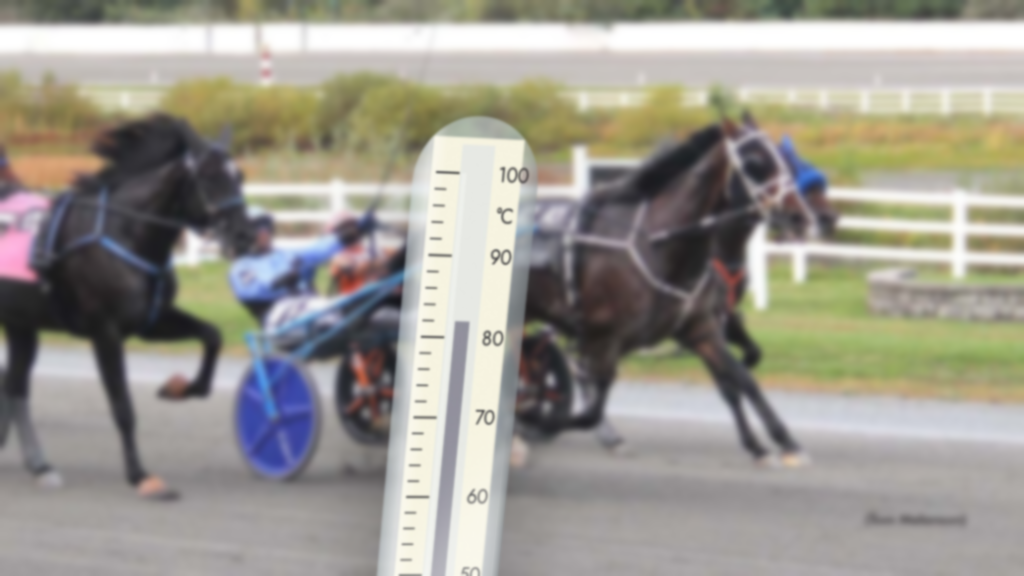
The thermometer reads 82 °C
